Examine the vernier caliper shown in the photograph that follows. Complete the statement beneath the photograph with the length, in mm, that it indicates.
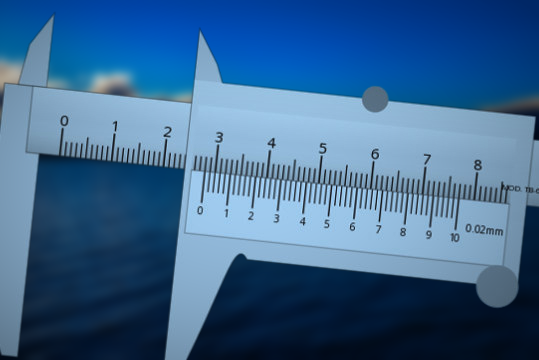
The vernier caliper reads 28.0 mm
